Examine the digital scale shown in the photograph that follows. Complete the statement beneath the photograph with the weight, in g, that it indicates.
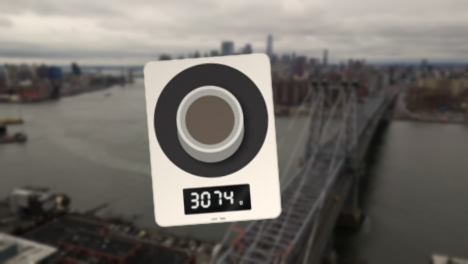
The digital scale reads 3074 g
